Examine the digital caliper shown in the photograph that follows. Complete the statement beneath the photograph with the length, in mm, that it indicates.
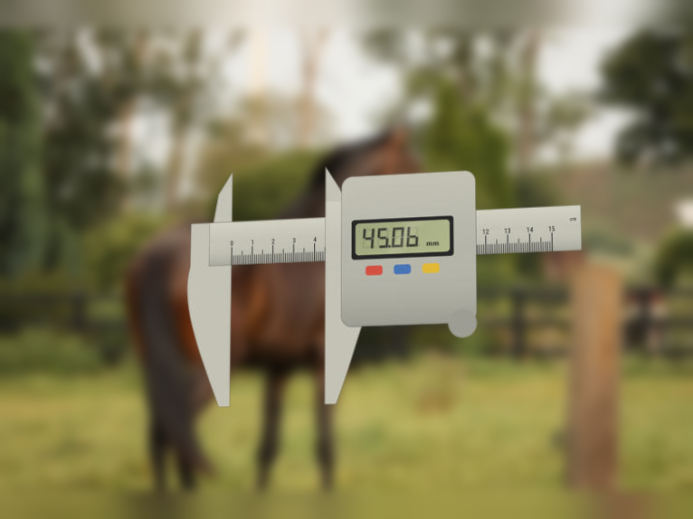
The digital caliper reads 45.06 mm
